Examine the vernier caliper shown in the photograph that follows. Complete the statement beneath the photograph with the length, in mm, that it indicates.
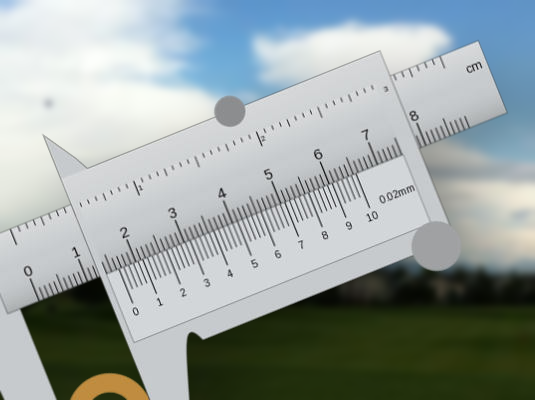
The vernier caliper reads 16.5 mm
